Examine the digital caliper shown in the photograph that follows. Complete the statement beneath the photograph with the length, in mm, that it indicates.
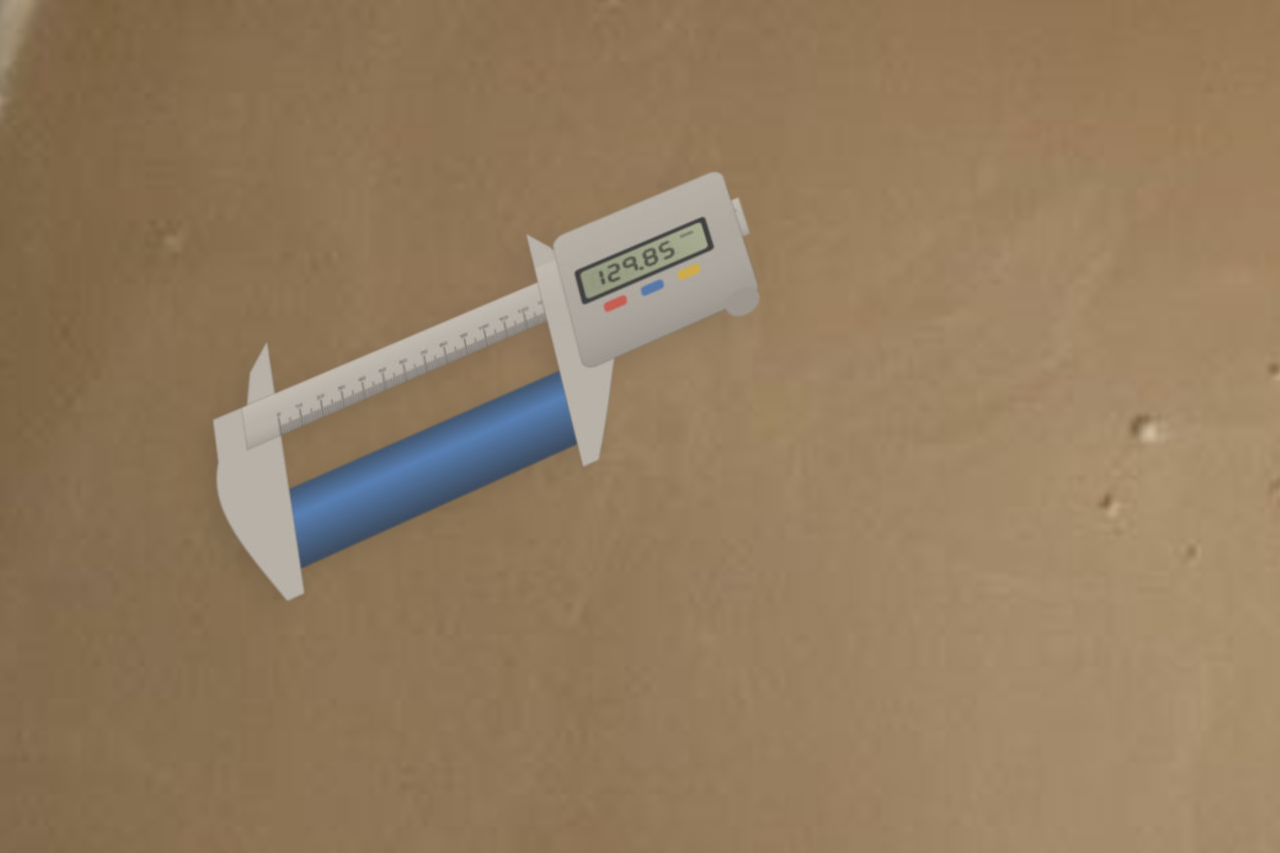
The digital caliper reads 129.85 mm
